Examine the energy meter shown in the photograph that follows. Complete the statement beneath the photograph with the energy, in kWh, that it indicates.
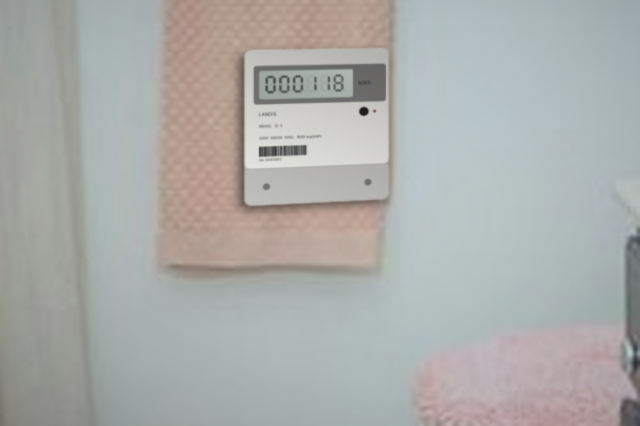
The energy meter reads 118 kWh
